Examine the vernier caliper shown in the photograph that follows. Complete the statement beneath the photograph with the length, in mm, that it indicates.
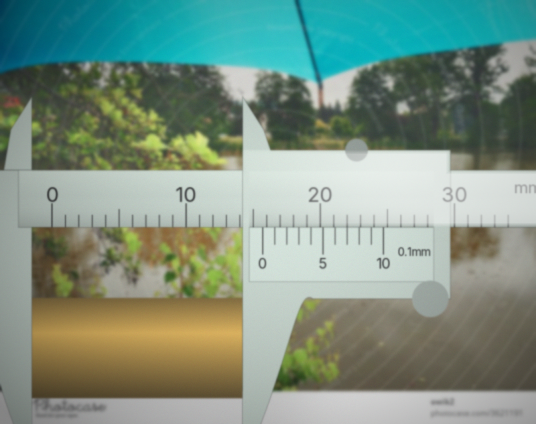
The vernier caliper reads 15.7 mm
